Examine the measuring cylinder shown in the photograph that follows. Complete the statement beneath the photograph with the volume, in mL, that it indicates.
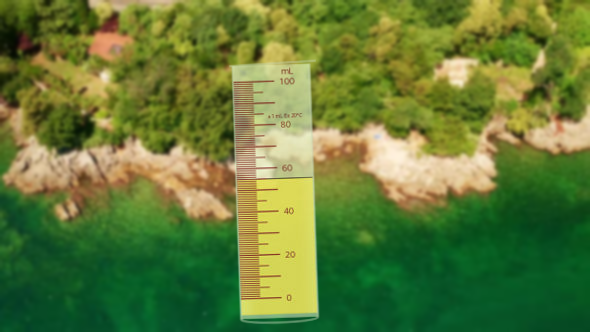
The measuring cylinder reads 55 mL
